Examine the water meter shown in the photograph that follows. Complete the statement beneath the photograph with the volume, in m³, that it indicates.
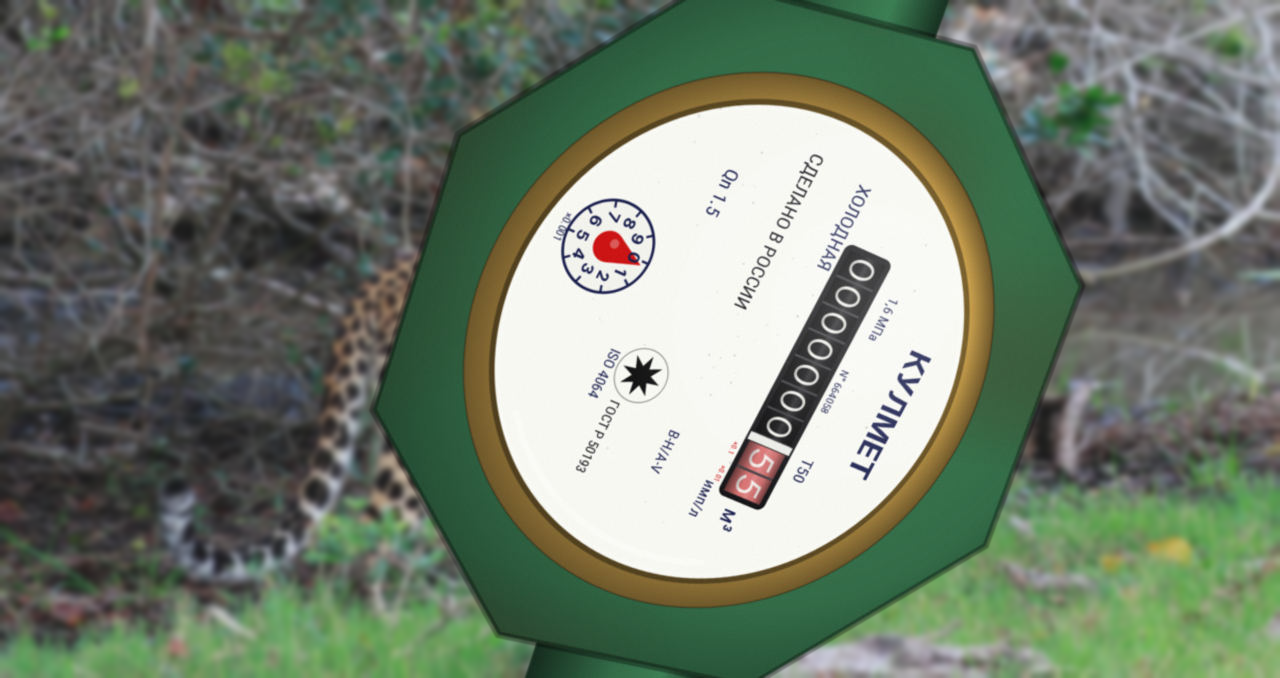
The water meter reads 0.550 m³
